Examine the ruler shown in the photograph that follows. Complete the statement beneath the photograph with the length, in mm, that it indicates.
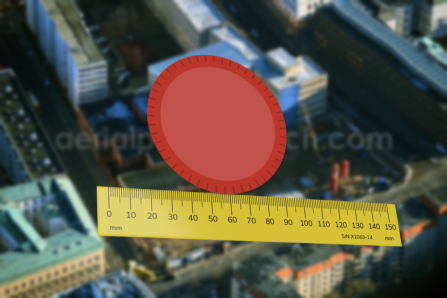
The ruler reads 75 mm
